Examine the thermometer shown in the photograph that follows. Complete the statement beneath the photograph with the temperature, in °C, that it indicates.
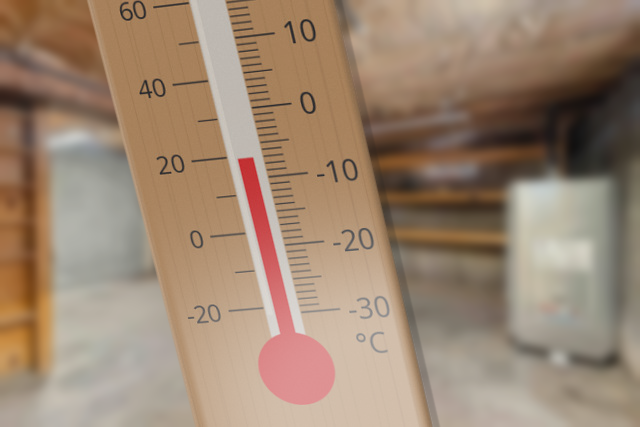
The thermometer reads -7 °C
